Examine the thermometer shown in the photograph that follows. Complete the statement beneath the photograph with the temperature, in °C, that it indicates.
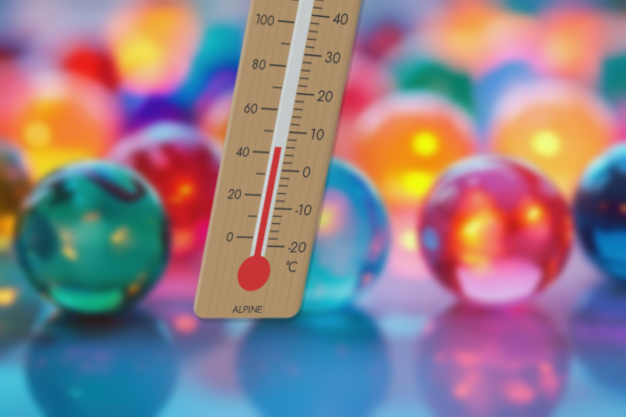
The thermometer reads 6 °C
